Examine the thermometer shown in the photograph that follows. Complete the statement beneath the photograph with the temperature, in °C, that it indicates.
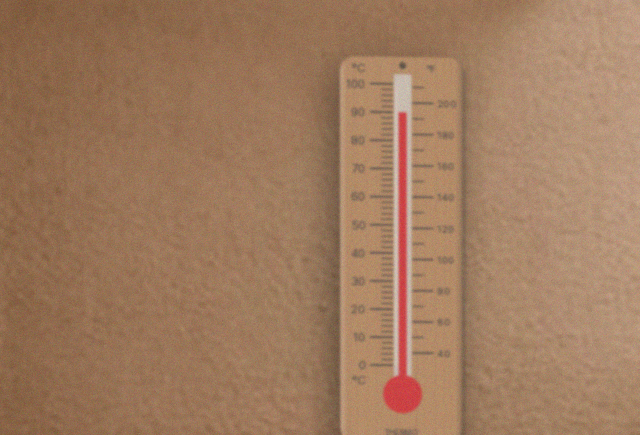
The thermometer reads 90 °C
